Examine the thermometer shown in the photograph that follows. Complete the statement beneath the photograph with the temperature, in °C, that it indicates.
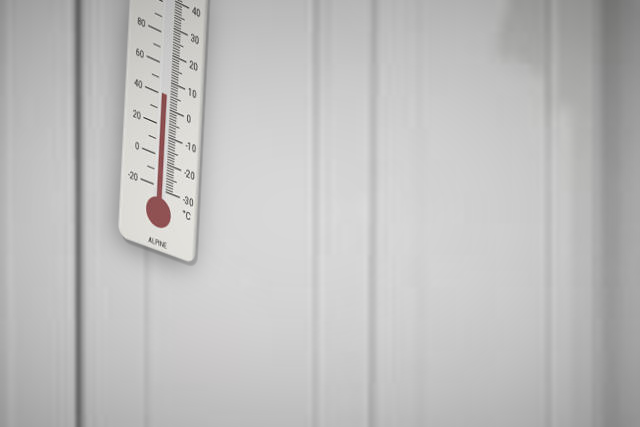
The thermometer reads 5 °C
